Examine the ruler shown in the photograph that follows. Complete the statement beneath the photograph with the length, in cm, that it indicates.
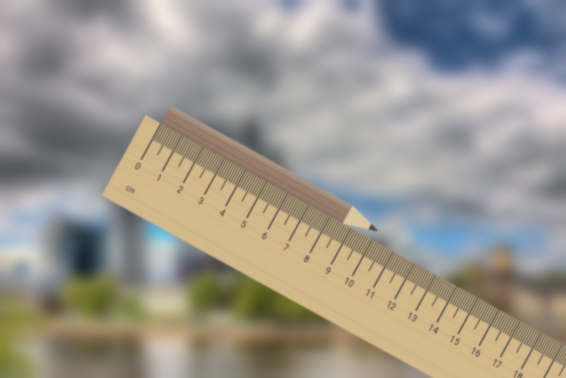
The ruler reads 10 cm
